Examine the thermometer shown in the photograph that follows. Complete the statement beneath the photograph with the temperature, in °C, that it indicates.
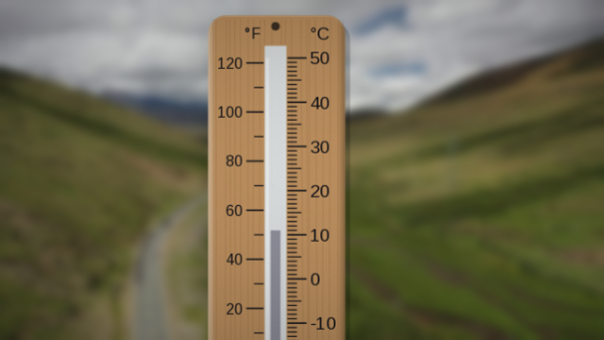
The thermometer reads 11 °C
